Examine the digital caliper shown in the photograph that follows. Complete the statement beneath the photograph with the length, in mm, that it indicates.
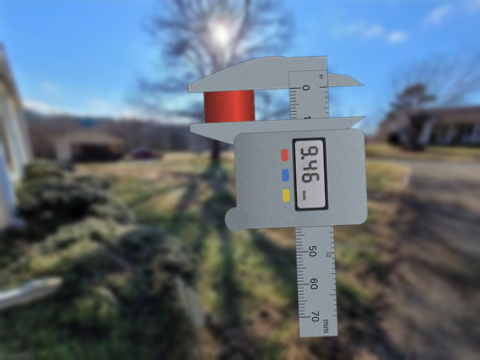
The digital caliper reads 9.46 mm
